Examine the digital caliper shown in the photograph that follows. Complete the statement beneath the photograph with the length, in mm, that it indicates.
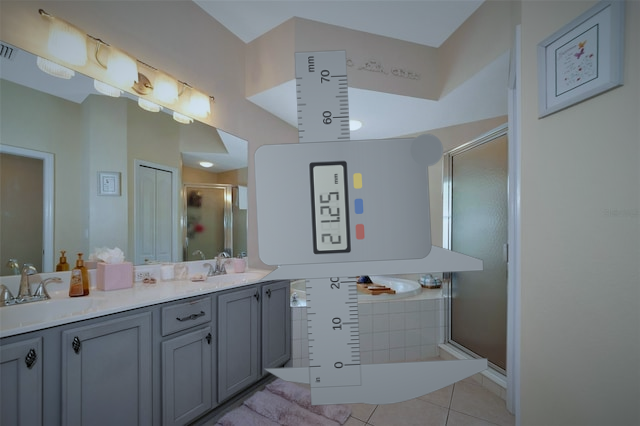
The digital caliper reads 21.25 mm
